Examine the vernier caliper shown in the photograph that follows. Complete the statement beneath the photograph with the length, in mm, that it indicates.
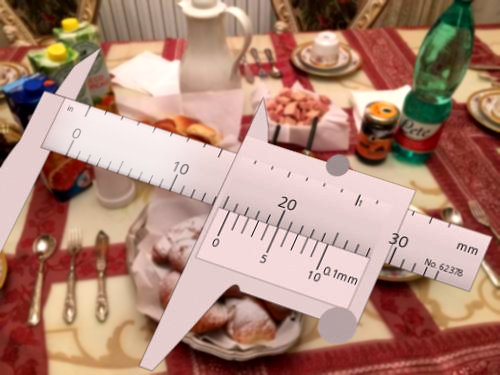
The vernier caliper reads 15.6 mm
